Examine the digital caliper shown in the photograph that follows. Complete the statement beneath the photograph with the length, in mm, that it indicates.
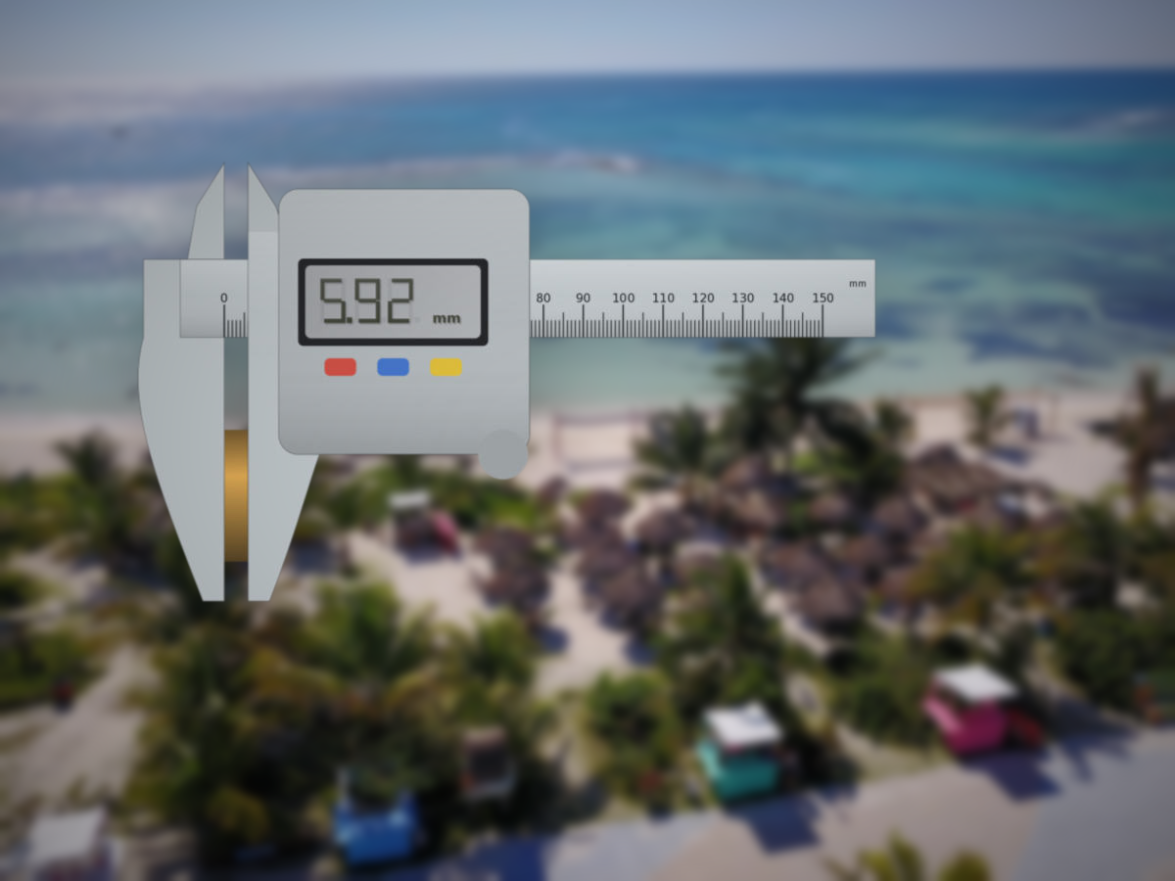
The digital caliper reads 5.92 mm
